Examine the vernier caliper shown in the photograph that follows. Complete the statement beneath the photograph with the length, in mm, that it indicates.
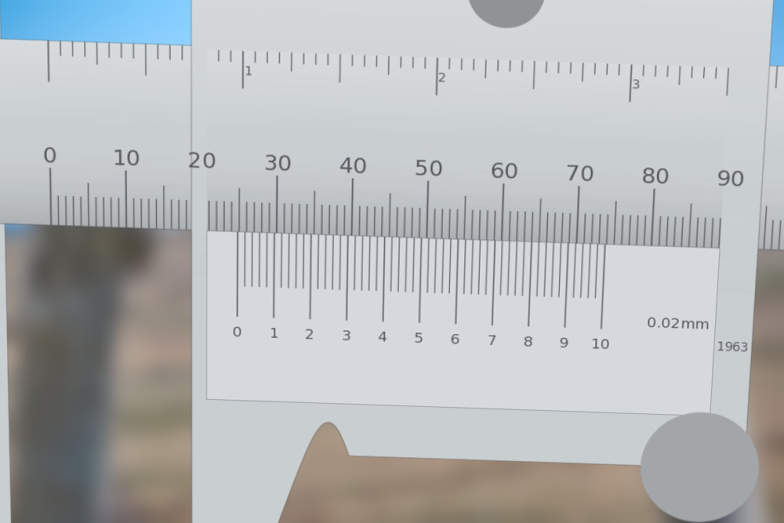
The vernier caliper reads 24.8 mm
